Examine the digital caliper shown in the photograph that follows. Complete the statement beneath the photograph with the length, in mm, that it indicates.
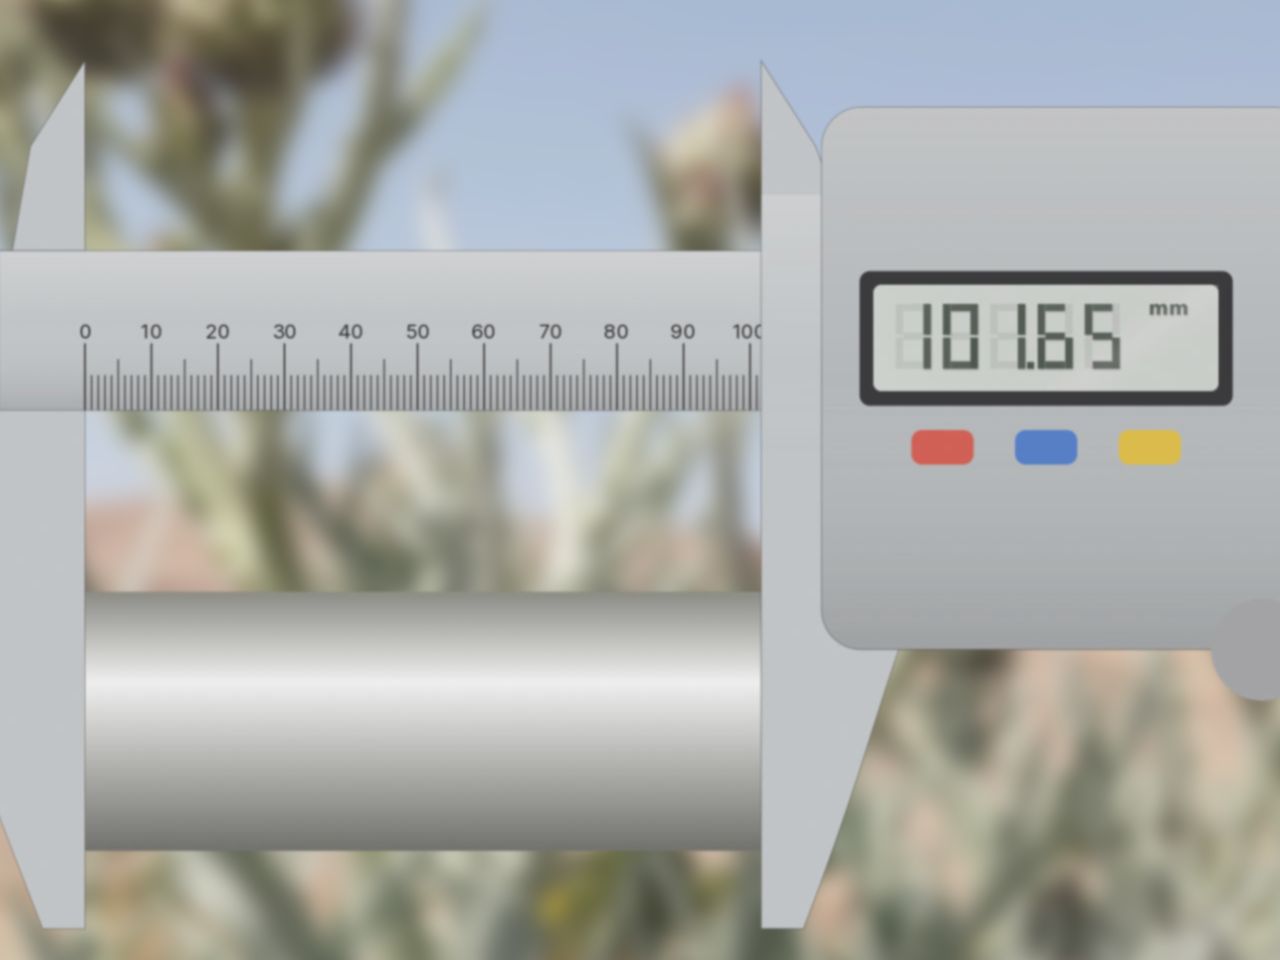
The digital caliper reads 101.65 mm
